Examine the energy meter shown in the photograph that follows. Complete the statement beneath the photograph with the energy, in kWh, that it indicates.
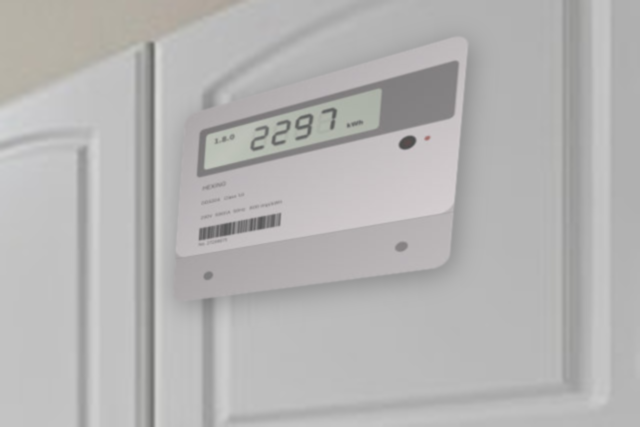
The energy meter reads 2297 kWh
